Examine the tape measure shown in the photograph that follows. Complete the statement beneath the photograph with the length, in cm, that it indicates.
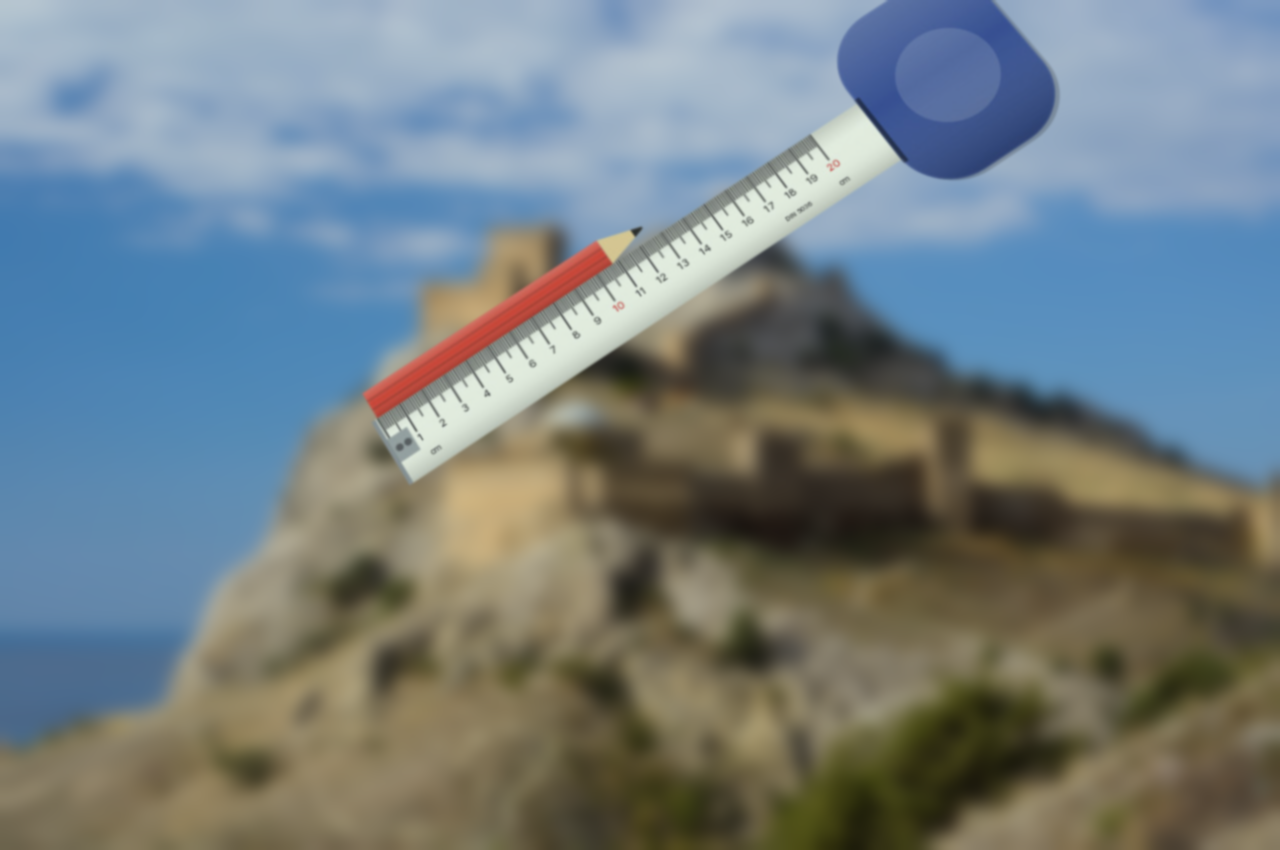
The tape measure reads 12.5 cm
